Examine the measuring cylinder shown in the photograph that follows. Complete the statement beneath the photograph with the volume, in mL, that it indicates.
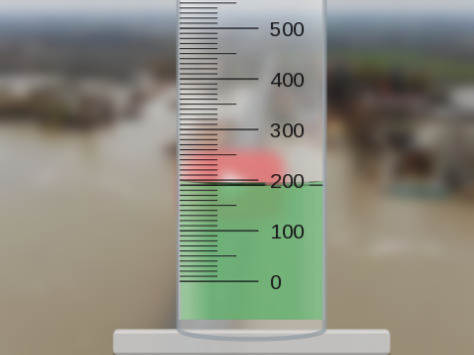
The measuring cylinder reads 190 mL
